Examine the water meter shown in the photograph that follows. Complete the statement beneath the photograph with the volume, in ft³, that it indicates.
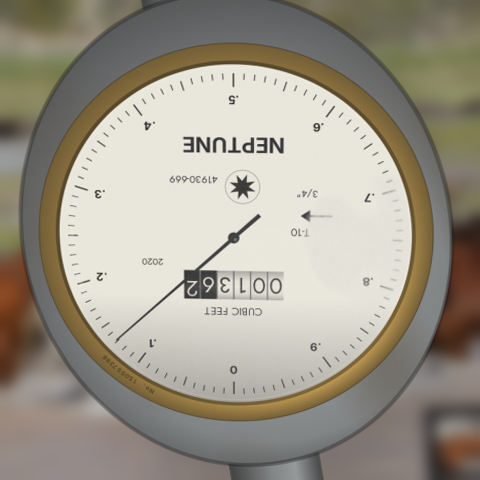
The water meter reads 1362.13 ft³
